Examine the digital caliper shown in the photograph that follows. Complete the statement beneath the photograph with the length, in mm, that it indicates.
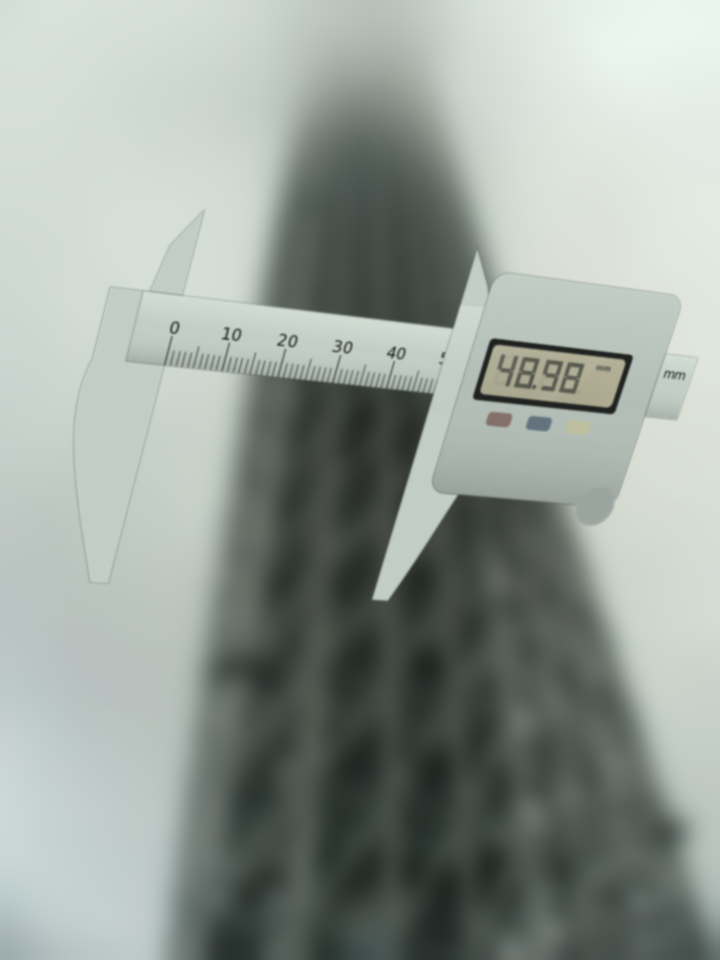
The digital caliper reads 48.98 mm
